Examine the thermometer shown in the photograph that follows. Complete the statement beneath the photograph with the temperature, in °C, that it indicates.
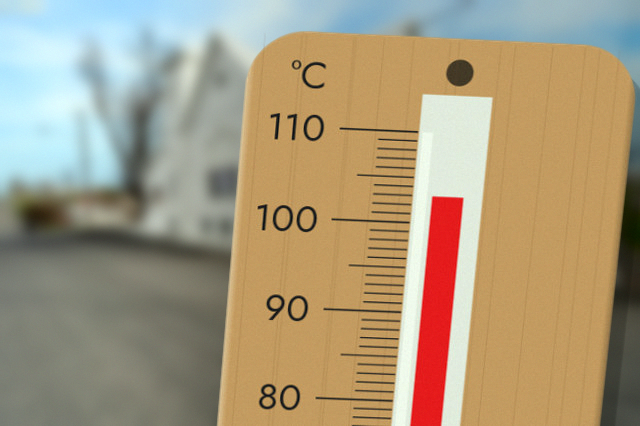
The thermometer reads 103 °C
